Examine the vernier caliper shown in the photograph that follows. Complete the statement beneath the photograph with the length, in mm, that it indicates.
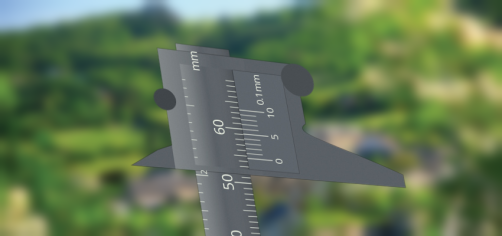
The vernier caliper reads 54.6 mm
